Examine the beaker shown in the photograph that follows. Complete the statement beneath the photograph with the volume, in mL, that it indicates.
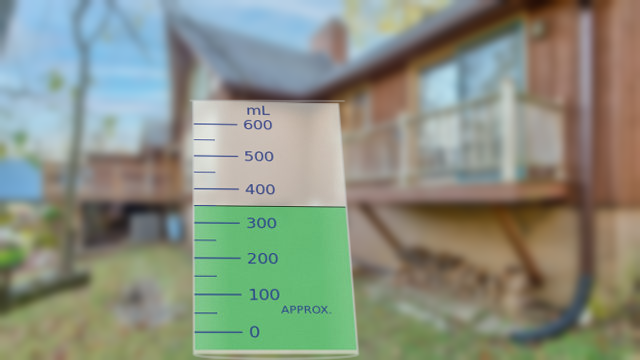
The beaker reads 350 mL
